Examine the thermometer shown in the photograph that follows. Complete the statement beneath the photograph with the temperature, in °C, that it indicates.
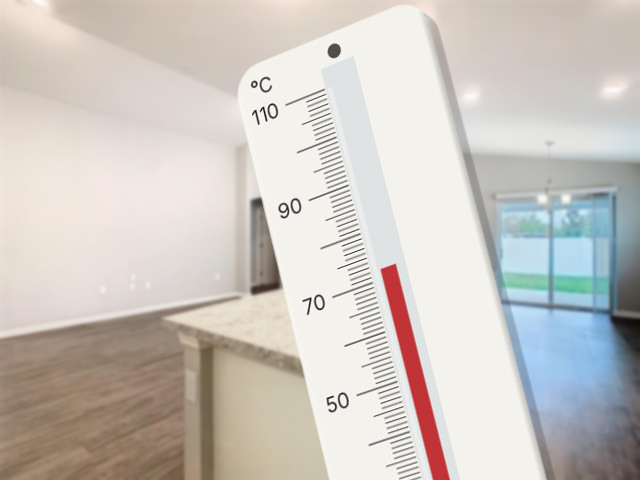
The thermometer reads 72 °C
